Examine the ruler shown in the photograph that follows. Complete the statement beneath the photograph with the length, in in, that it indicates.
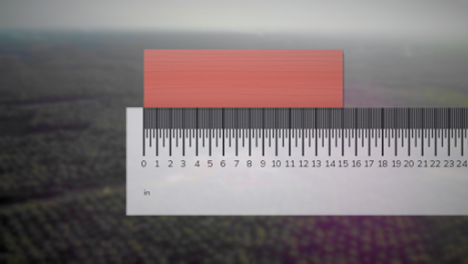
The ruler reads 15 in
